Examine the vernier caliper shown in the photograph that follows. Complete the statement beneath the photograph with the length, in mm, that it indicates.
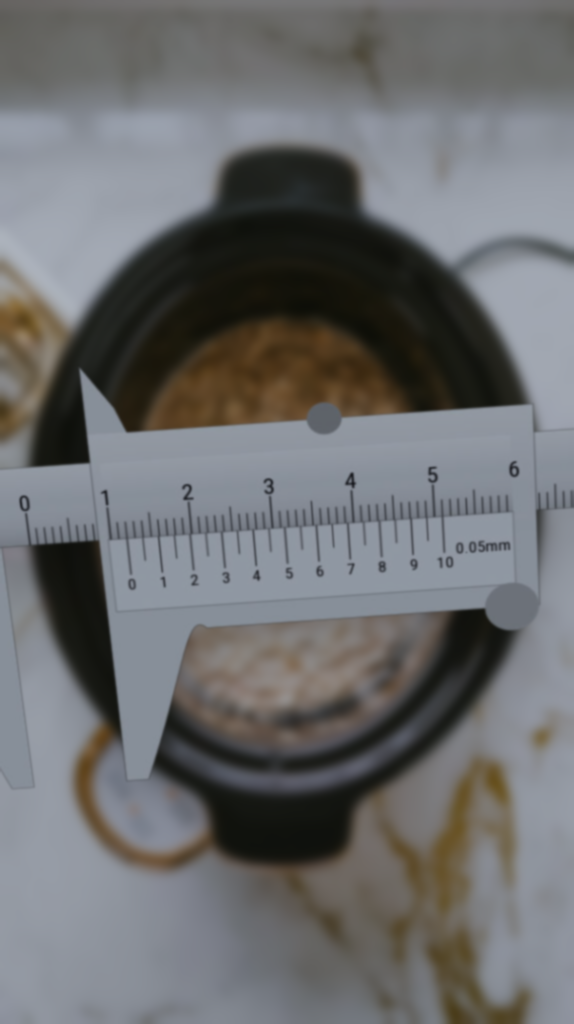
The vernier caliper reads 12.0 mm
